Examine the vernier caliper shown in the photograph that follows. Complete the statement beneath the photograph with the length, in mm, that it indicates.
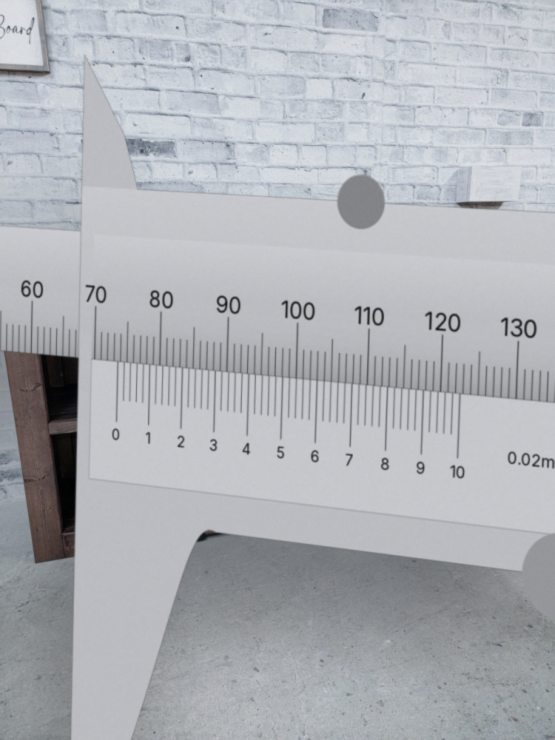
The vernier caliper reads 73.6 mm
